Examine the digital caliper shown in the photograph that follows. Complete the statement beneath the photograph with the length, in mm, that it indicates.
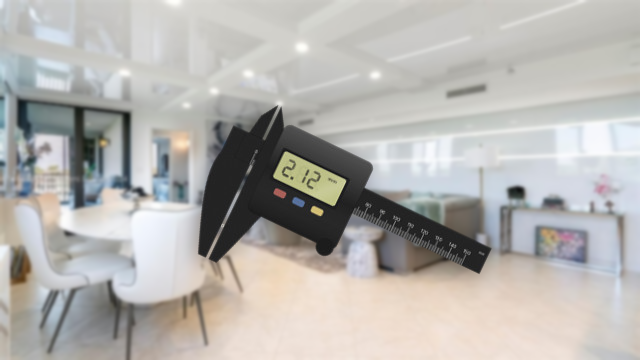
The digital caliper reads 2.12 mm
